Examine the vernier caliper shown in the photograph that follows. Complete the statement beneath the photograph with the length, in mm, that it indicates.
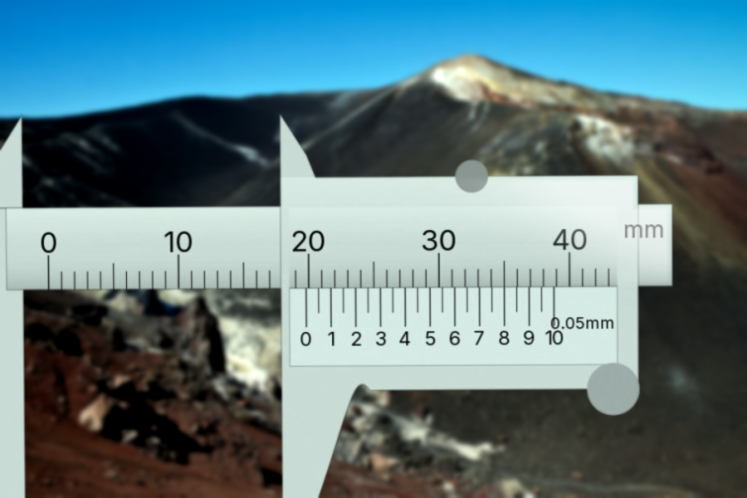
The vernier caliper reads 19.8 mm
